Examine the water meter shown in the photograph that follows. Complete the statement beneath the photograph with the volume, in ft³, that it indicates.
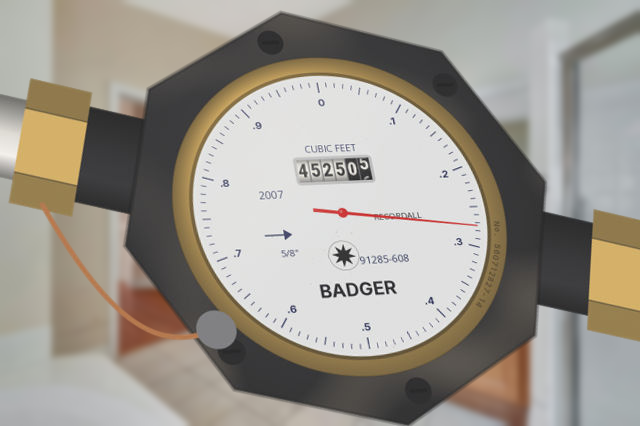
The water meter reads 452505.27 ft³
